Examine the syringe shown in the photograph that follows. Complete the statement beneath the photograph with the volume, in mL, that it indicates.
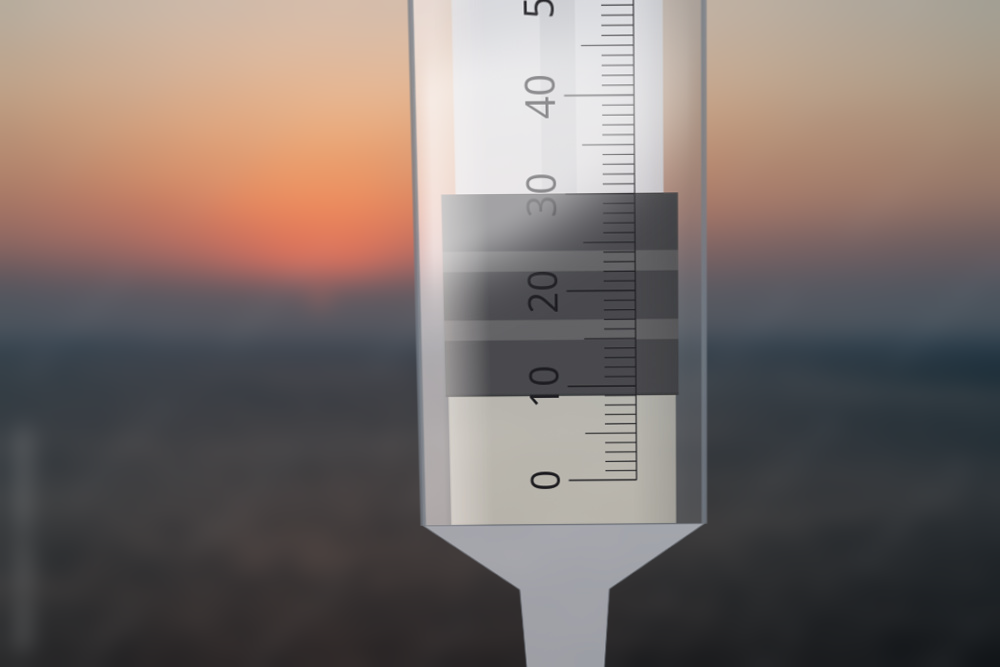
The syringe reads 9 mL
